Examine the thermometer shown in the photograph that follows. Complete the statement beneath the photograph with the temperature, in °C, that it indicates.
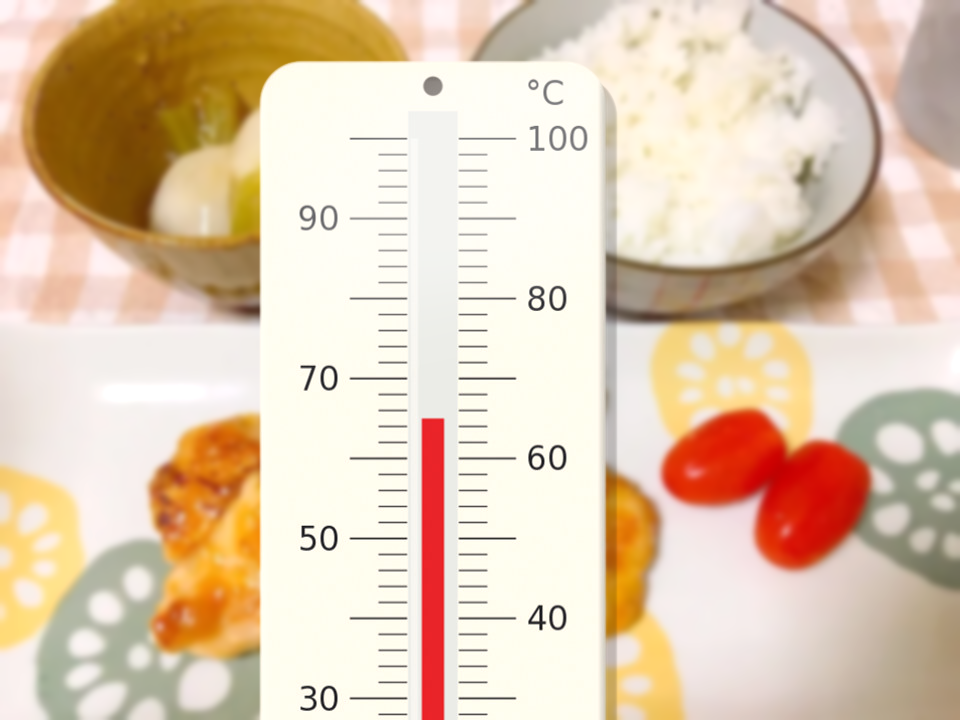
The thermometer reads 65 °C
